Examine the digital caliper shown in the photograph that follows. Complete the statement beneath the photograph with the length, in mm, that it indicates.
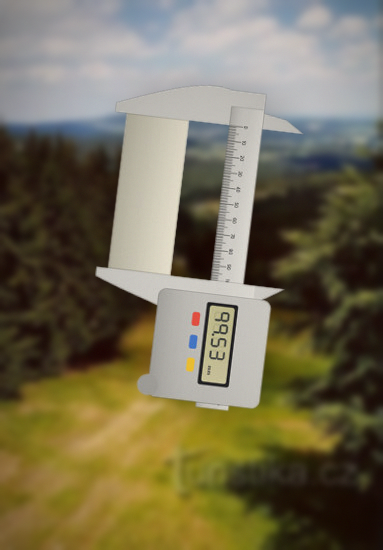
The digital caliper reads 99.53 mm
